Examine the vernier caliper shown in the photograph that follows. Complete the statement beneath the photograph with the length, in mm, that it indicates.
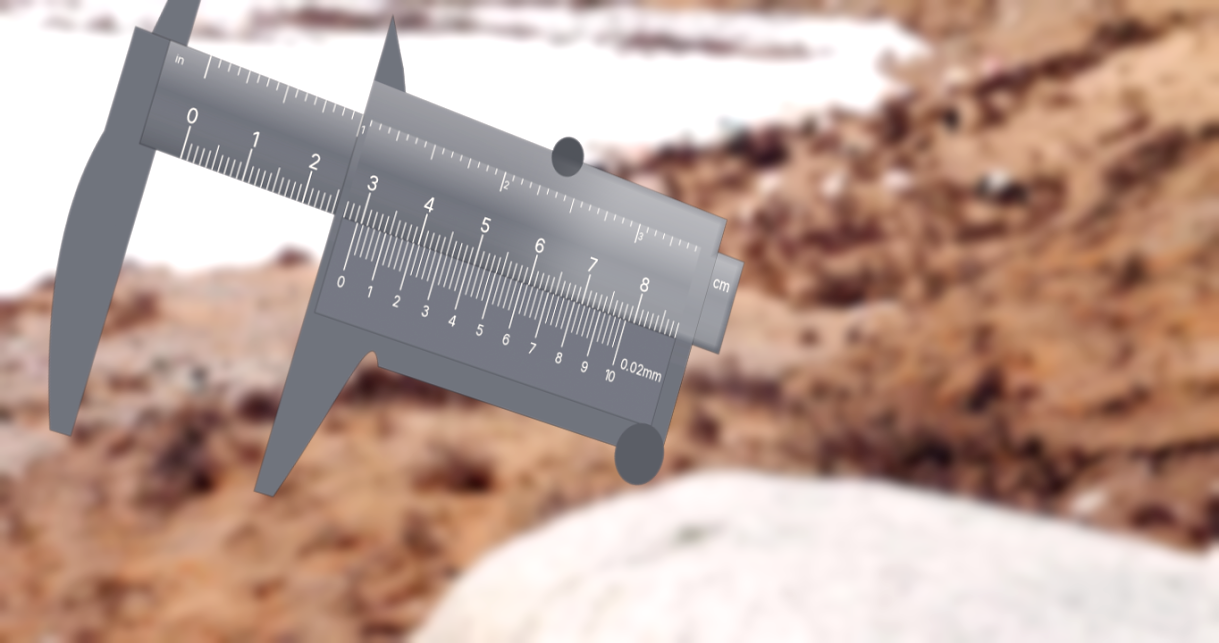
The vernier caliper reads 29.4 mm
